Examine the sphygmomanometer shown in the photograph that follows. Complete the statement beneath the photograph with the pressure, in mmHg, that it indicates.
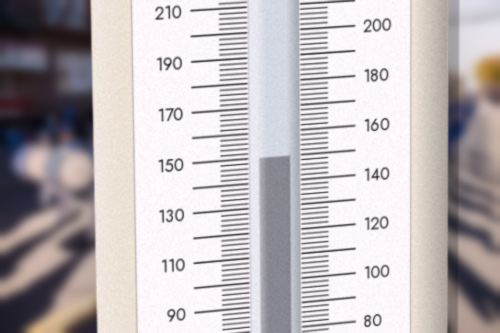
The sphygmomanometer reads 150 mmHg
